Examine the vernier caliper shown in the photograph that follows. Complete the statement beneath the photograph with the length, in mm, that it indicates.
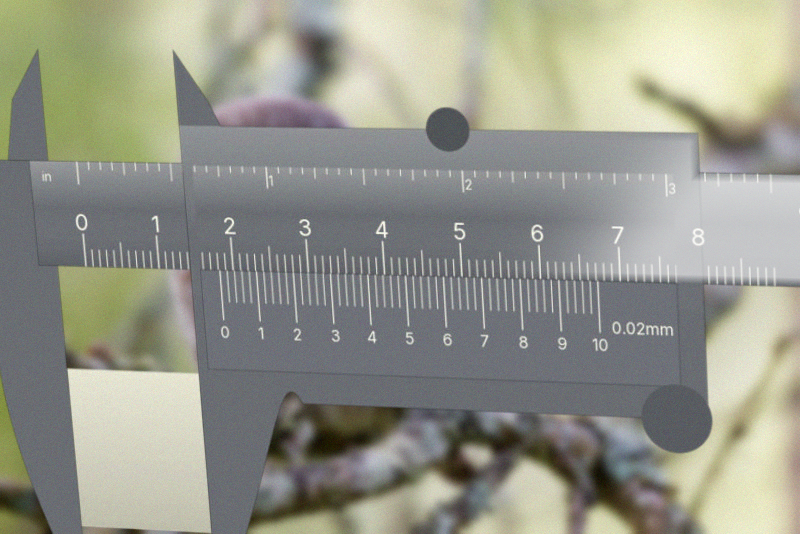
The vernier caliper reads 18.2 mm
